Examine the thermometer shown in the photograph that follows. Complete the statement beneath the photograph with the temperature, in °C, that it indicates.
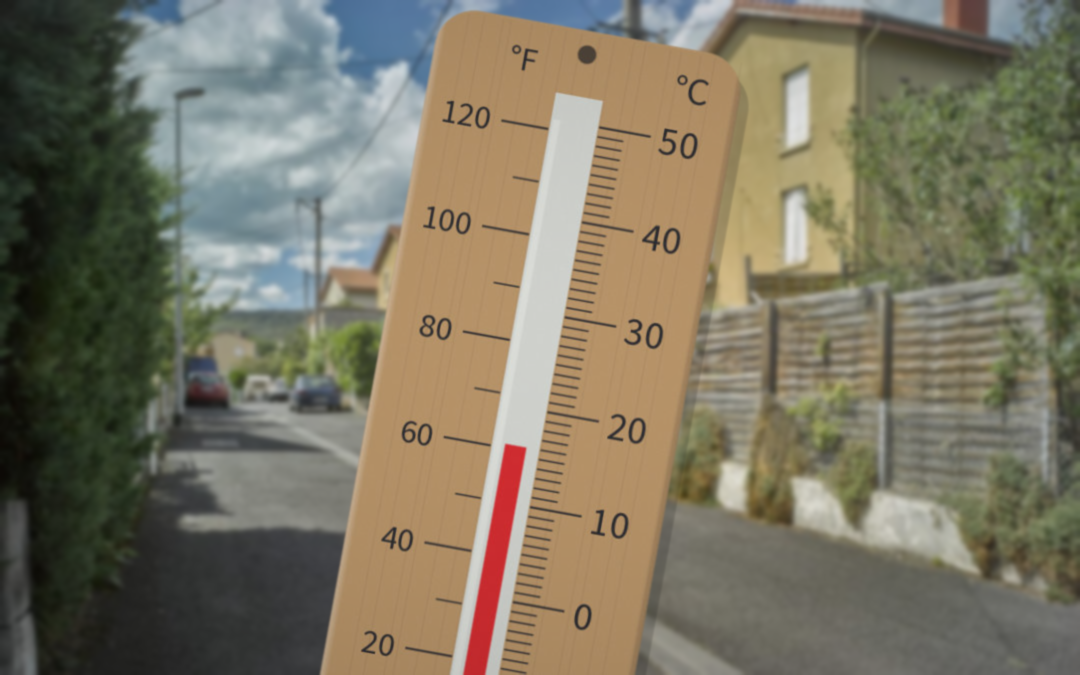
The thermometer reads 16 °C
